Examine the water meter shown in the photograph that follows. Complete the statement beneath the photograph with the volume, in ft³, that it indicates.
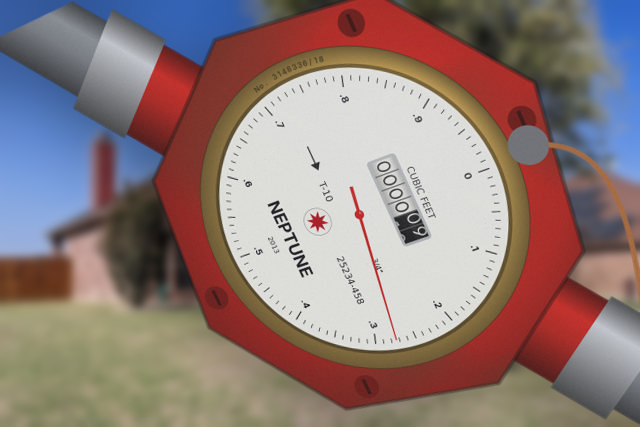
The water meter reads 9.27 ft³
